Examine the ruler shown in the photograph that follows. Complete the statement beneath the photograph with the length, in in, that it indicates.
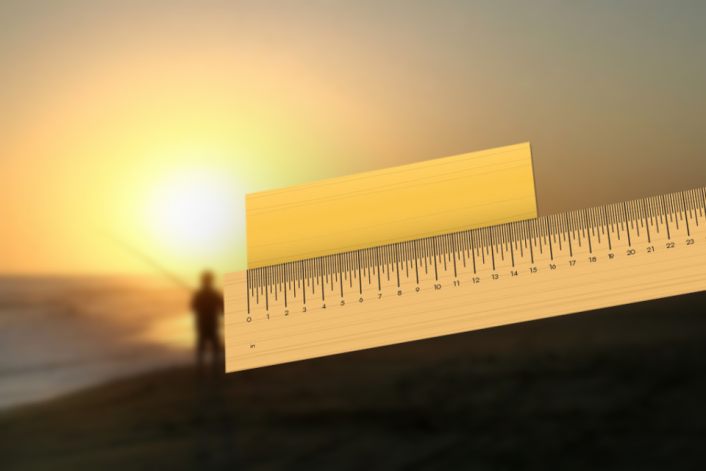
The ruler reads 15.5 in
